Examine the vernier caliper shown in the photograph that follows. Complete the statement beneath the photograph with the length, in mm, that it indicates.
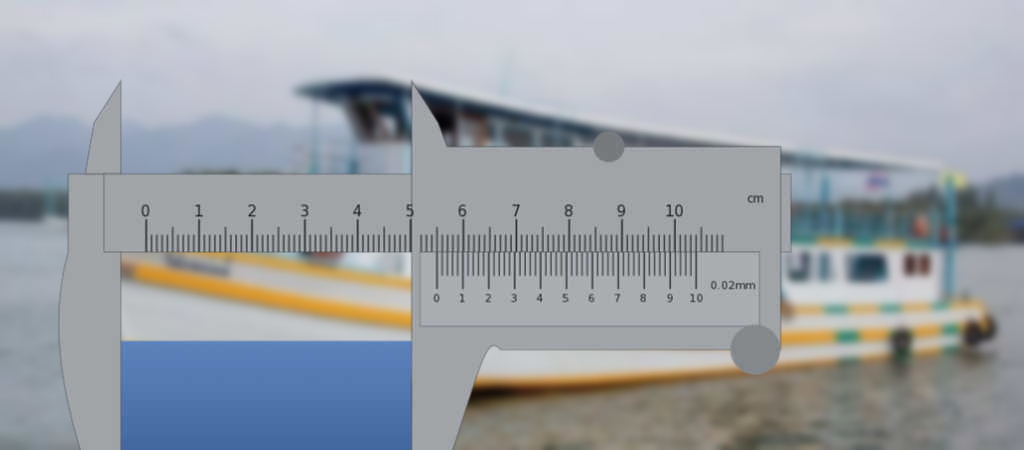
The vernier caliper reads 55.0 mm
